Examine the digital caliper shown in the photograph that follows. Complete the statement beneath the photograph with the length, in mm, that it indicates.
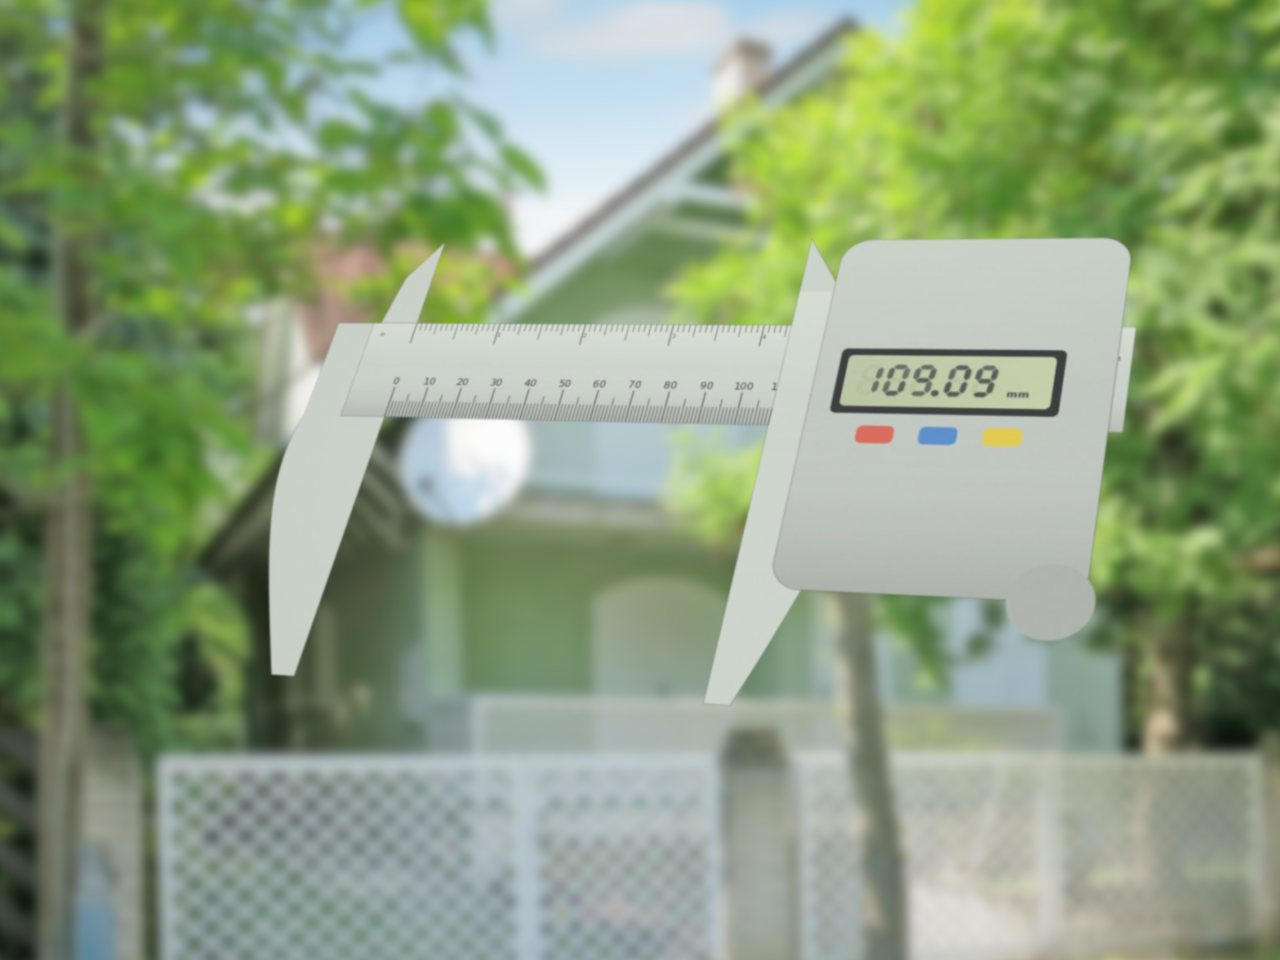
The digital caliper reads 109.09 mm
